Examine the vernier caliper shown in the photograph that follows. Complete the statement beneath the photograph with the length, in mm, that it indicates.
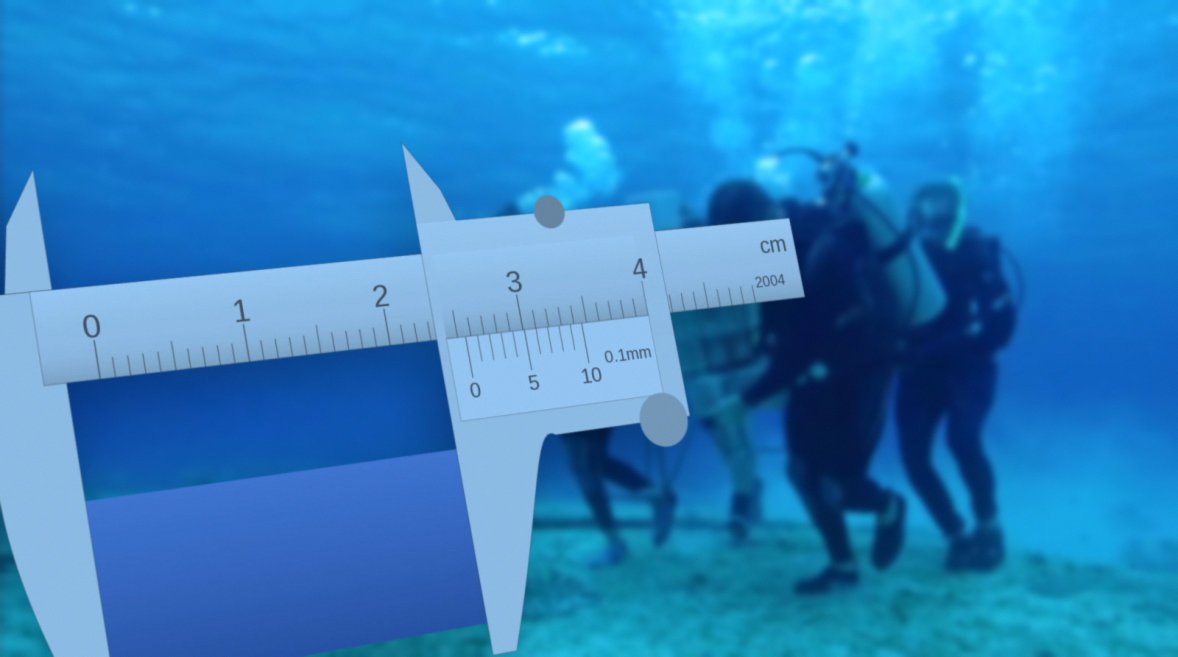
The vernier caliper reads 25.6 mm
